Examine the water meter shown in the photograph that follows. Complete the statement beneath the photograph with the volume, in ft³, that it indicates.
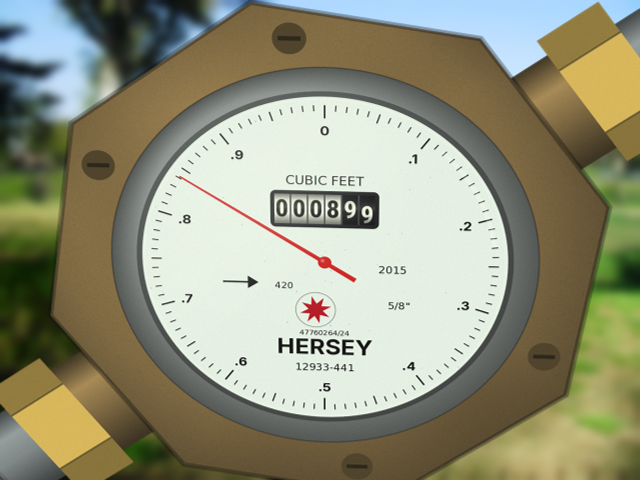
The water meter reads 898.84 ft³
